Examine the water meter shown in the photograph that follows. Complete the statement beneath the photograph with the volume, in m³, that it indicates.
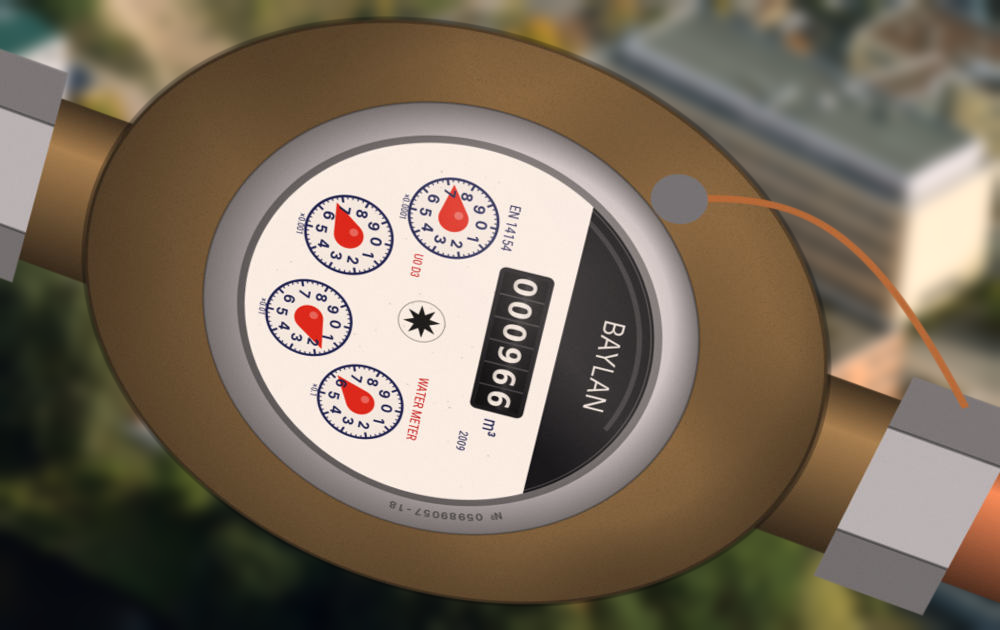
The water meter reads 966.6167 m³
